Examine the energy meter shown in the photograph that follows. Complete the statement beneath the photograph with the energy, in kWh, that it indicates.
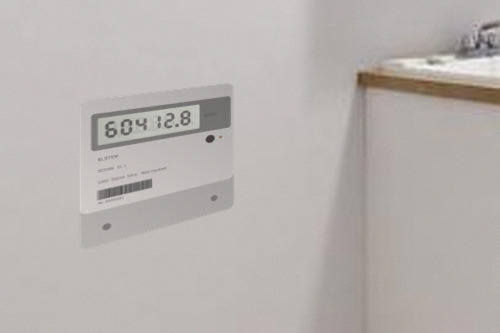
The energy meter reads 60412.8 kWh
